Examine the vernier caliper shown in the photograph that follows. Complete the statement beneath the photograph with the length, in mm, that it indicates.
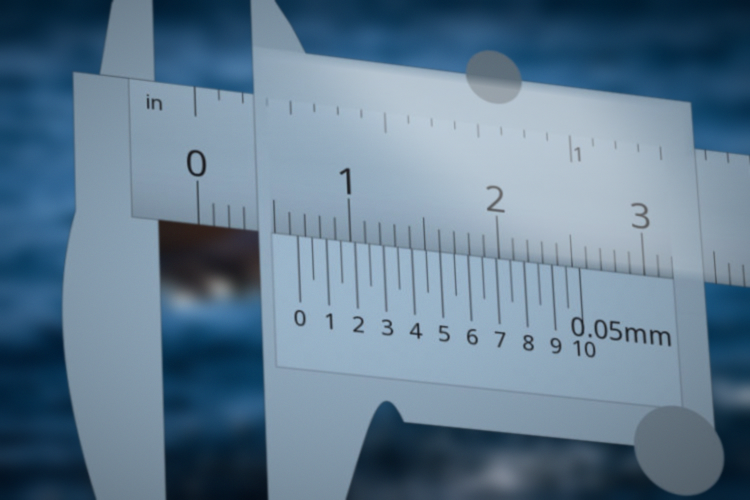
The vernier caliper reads 6.5 mm
